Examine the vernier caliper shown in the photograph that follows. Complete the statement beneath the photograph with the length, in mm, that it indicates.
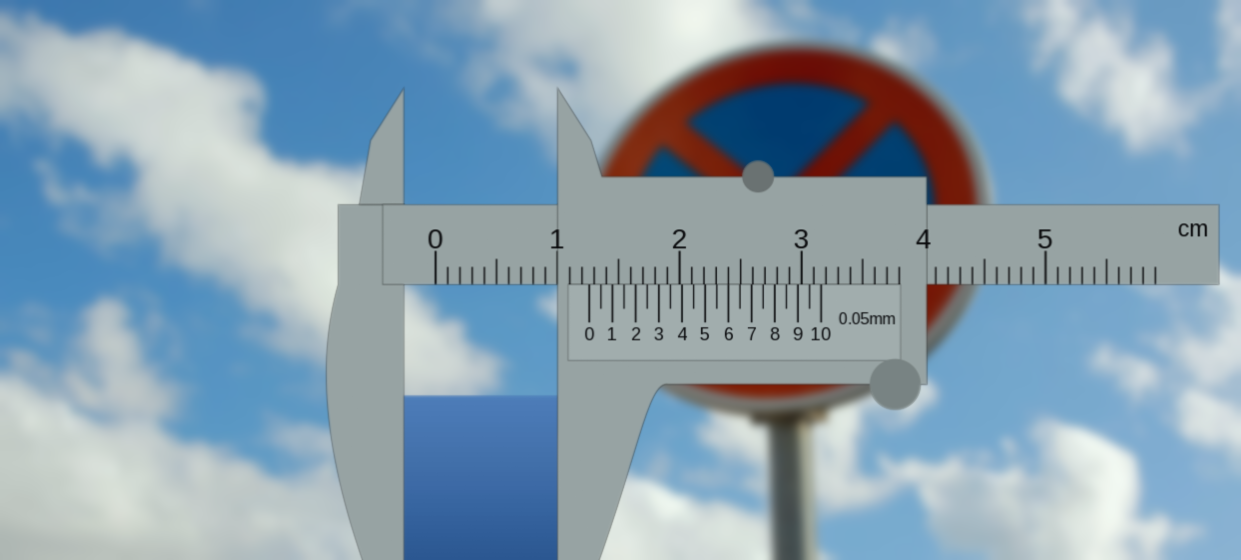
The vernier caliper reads 12.6 mm
